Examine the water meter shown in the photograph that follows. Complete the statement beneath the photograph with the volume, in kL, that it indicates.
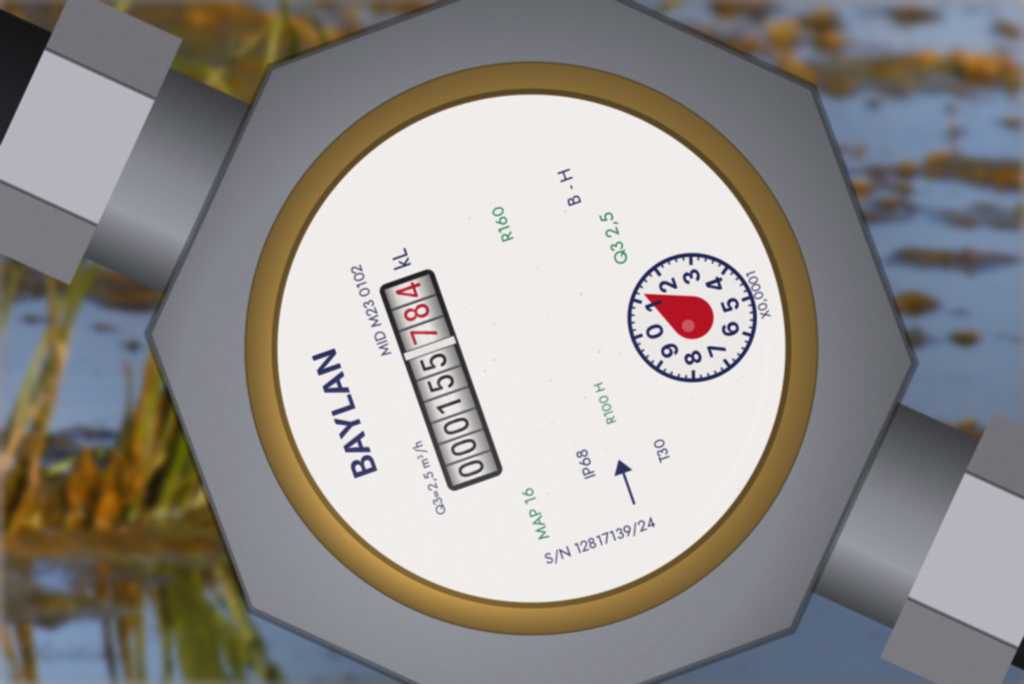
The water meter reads 155.7841 kL
